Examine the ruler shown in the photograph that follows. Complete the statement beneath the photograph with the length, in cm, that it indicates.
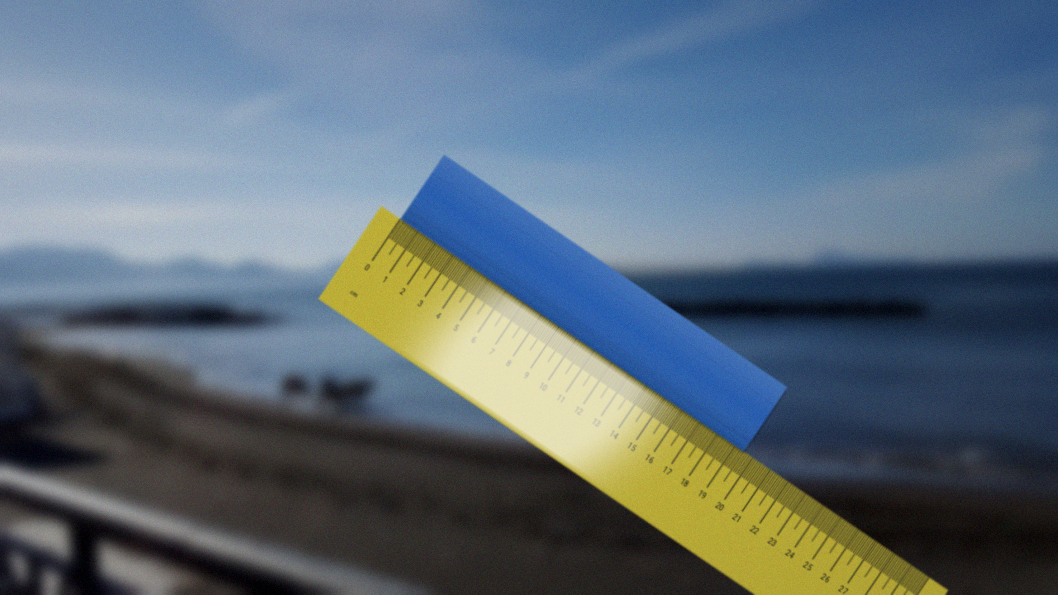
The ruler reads 19.5 cm
